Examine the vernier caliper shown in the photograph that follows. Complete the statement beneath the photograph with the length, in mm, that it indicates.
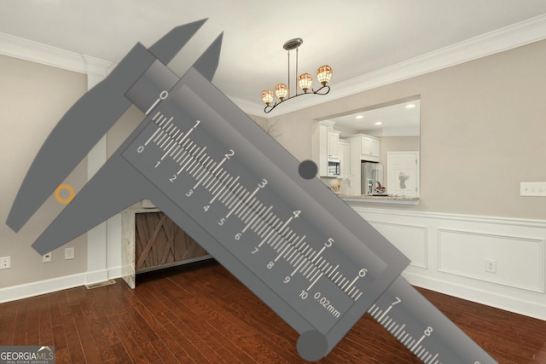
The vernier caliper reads 4.5 mm
